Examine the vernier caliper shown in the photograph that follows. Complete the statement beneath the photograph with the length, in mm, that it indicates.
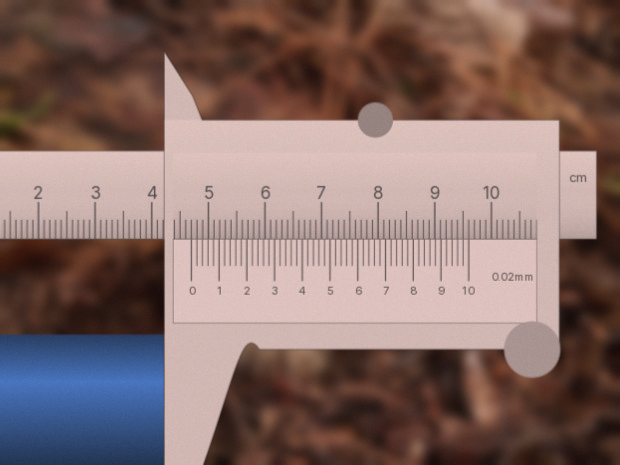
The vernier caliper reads 47.0 mm
